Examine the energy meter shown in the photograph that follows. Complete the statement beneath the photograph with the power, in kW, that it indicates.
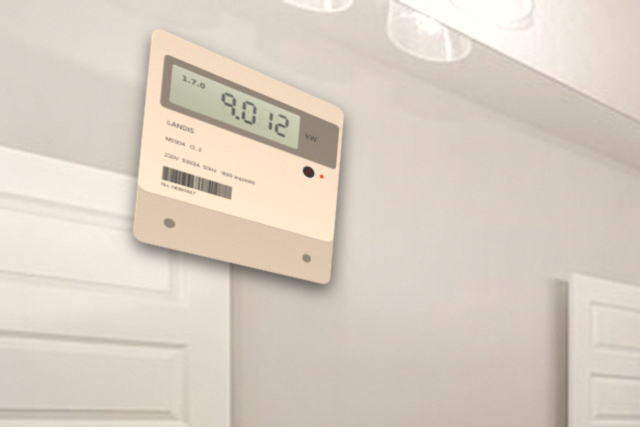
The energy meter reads 9.012 kW
